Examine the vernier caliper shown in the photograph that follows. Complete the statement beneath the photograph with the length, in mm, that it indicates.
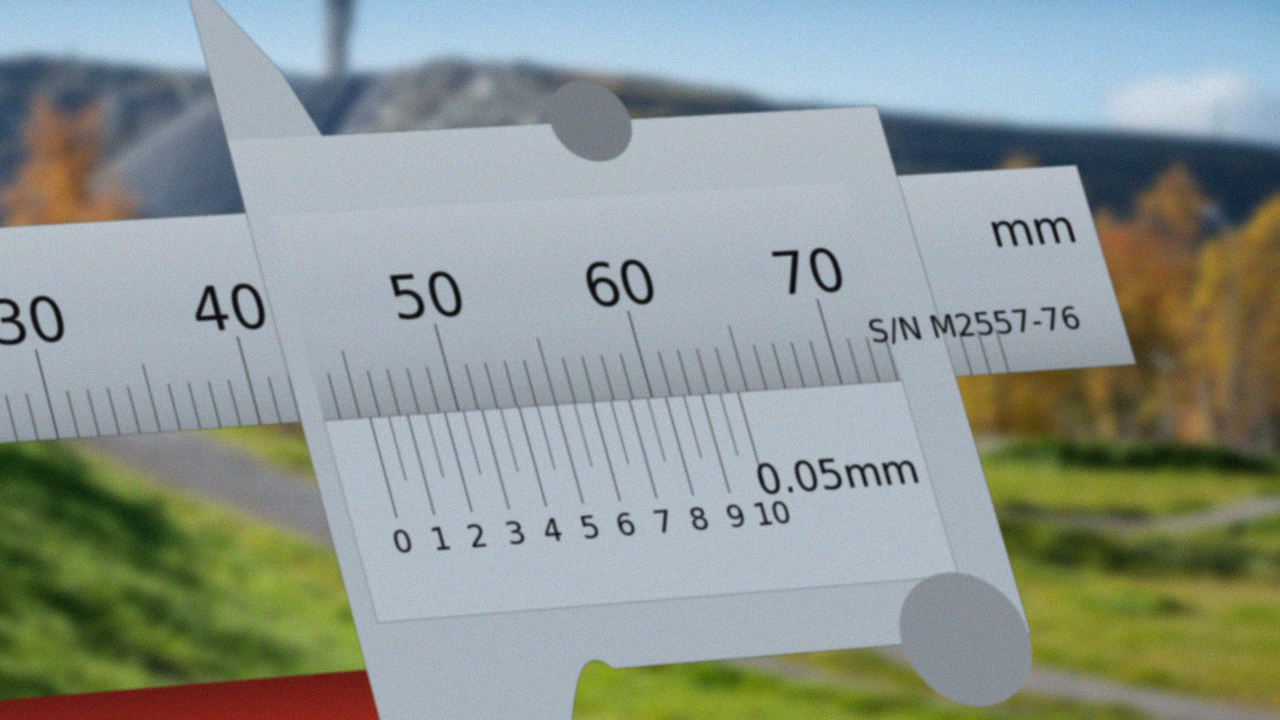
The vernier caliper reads 45.5 mm
